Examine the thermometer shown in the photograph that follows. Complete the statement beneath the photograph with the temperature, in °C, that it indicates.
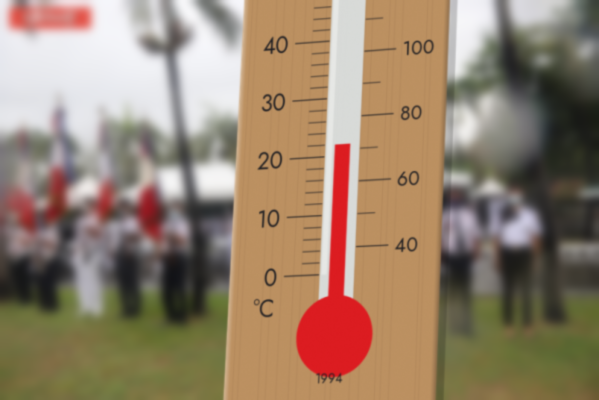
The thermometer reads 22 °C
